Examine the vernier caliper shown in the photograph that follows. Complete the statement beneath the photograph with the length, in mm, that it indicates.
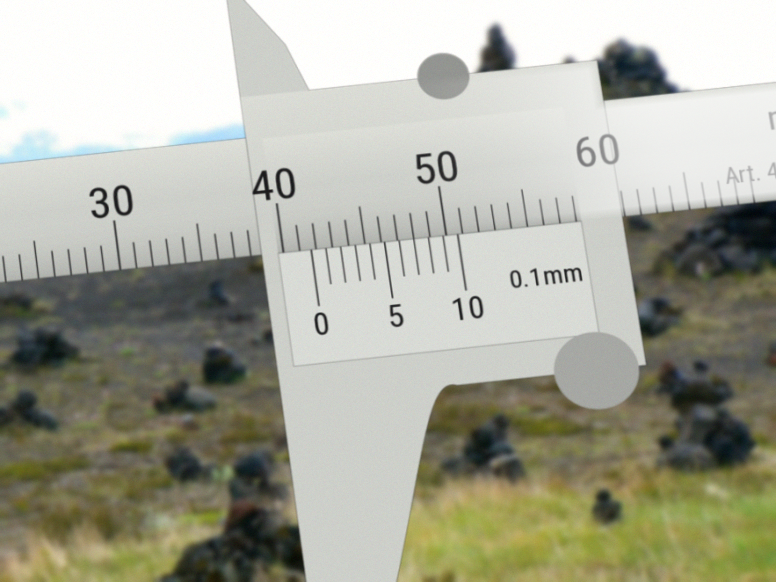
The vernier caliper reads 41.7 mm
